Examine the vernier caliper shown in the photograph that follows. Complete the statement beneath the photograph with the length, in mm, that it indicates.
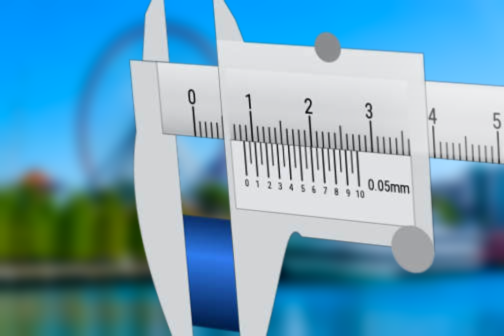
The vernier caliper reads 8.5 mm
